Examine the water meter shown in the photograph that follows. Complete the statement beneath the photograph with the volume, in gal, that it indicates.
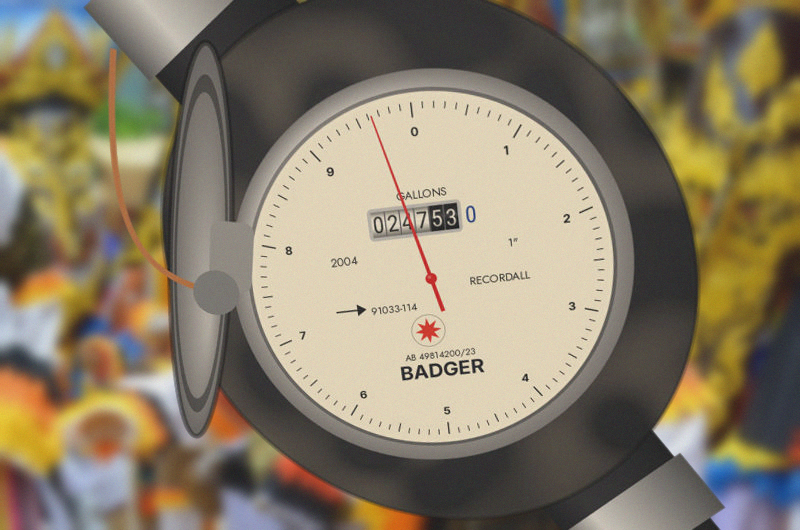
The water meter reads 247529.6 gal
